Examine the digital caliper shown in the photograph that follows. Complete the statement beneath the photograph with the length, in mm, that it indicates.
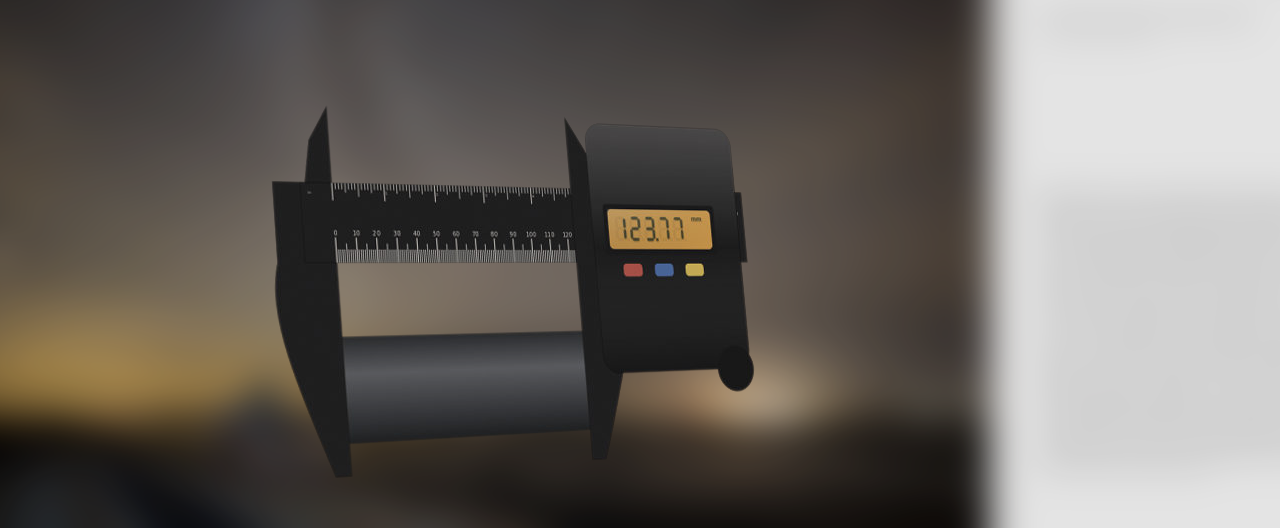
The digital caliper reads 123.77 mm
